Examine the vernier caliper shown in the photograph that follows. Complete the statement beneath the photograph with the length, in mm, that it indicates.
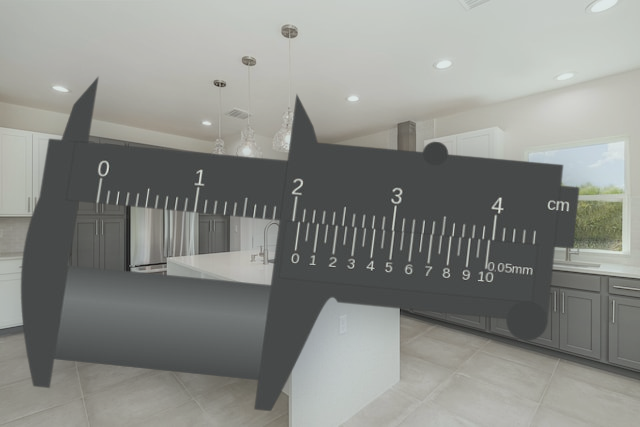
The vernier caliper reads 20.6 mm
